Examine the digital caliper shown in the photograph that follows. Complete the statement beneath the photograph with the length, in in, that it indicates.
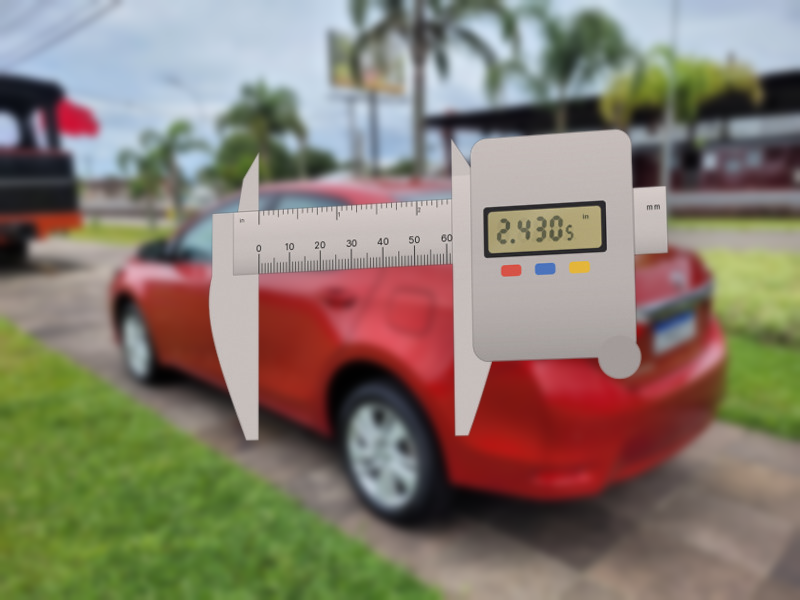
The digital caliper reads 2.4305 in
